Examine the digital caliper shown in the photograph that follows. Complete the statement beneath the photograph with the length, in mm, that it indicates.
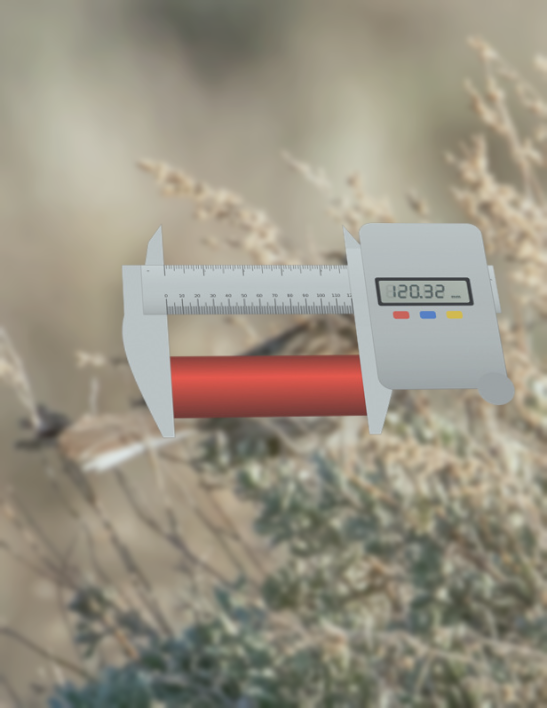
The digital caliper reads 120.32 mm
